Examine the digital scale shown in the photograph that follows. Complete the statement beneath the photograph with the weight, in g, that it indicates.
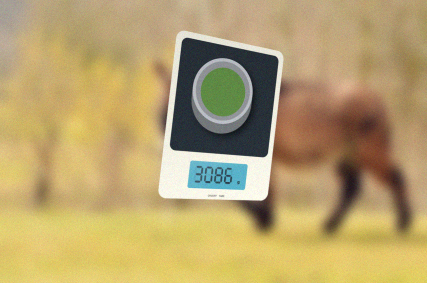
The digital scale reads 3086 g
